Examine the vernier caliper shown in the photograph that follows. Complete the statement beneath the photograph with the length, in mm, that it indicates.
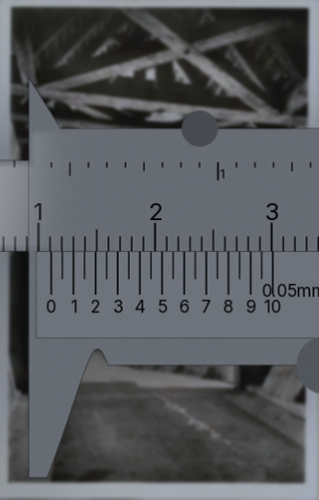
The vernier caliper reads 11.1 mm
